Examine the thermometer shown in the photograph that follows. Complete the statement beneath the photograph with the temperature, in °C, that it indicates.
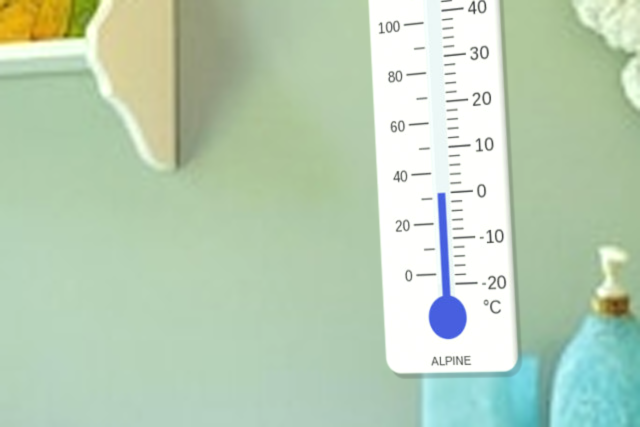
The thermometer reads 0 °C
